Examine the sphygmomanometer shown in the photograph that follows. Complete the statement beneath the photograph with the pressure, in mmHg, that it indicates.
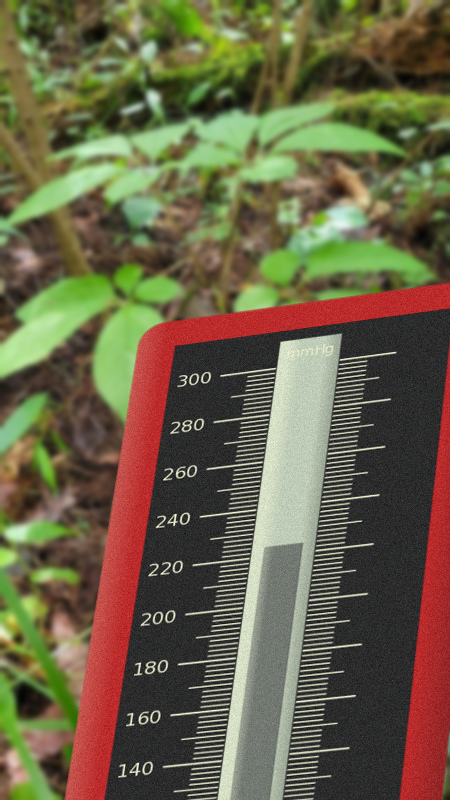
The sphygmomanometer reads 224 mmHg
